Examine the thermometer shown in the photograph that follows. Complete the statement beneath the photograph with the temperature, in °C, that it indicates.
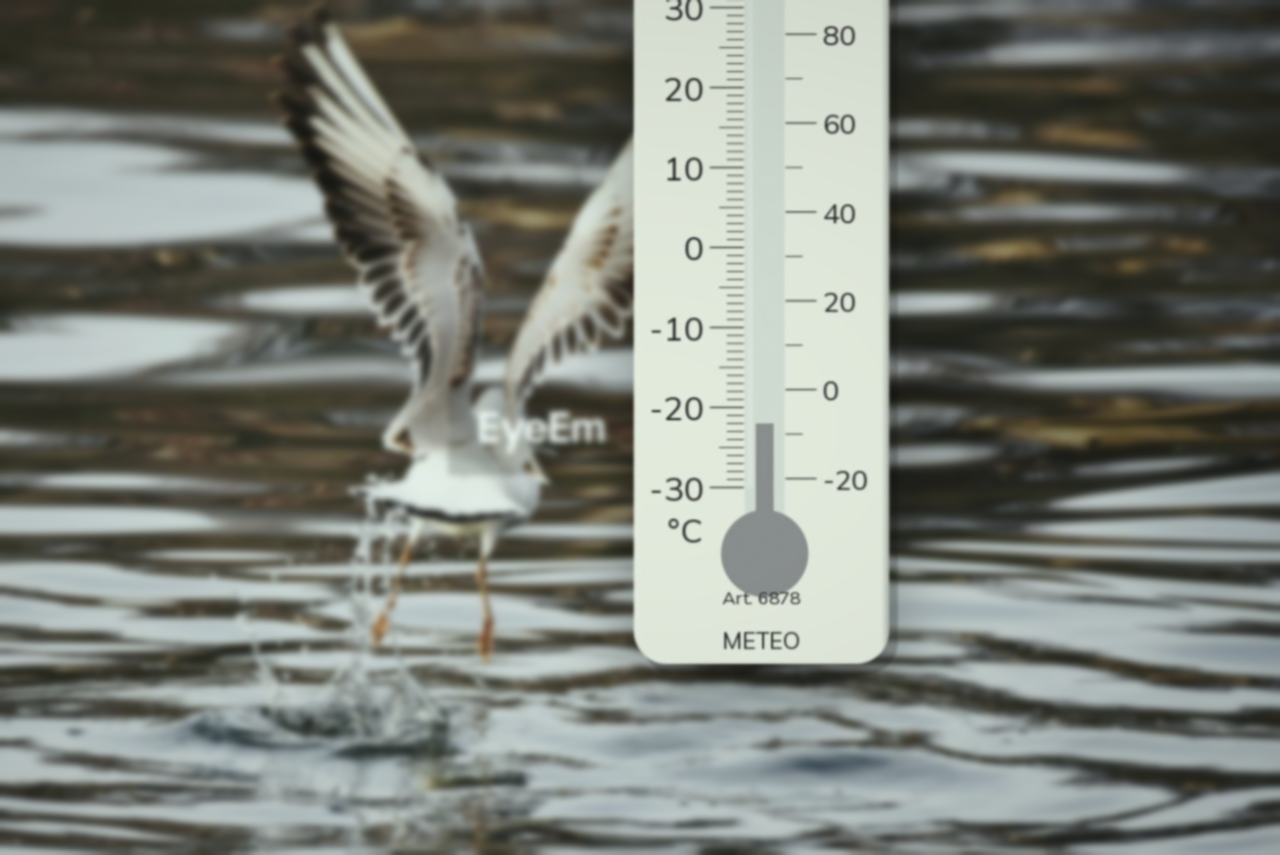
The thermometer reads -22 °C
